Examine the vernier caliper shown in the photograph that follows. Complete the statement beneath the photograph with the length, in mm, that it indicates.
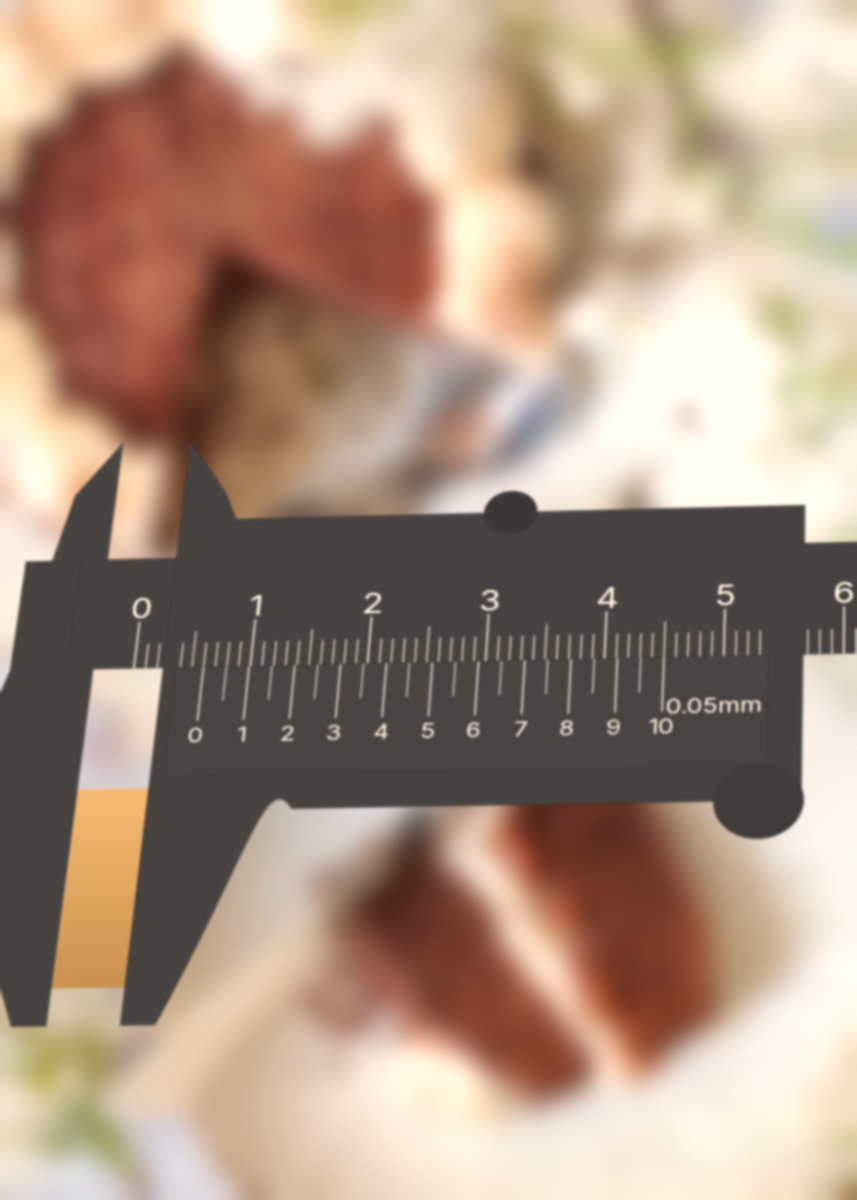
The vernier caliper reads 6.0 mm
